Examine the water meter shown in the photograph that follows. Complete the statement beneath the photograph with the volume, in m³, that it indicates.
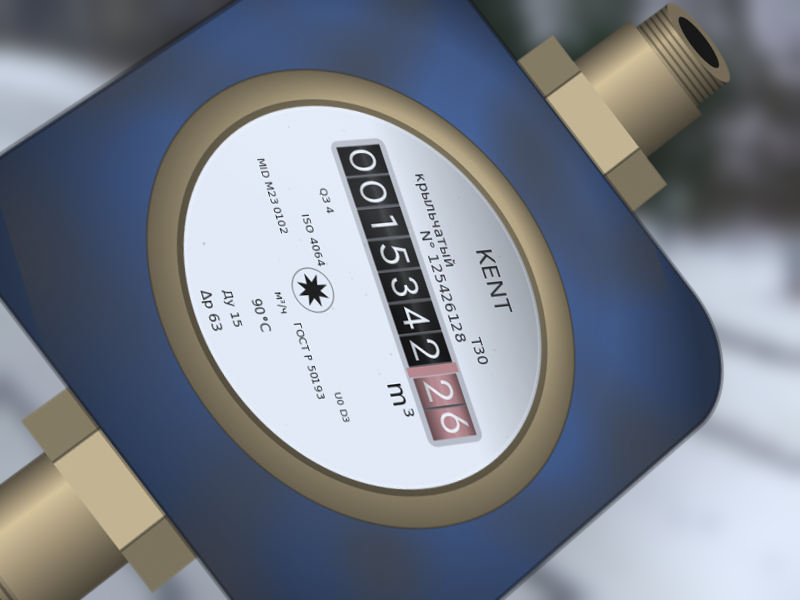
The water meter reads 15342.26 m³
